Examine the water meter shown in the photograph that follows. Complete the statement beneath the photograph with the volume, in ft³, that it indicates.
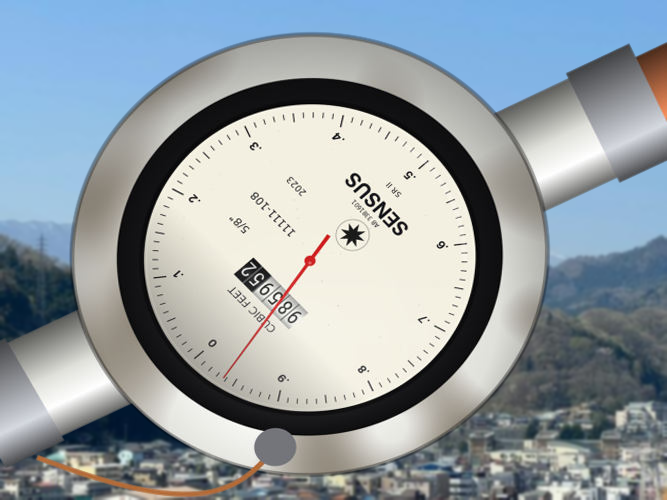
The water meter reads 985951.96 ft³
